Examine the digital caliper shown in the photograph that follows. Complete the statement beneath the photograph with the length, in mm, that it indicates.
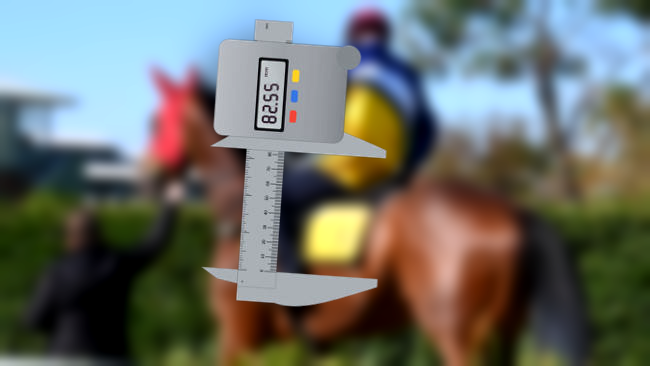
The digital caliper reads 82.55 mm
